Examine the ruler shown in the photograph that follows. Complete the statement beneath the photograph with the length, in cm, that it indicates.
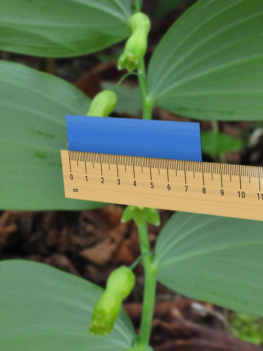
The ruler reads 8 cm
